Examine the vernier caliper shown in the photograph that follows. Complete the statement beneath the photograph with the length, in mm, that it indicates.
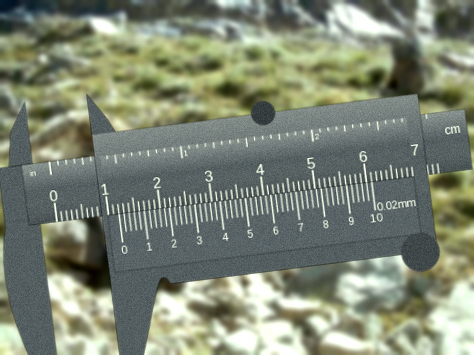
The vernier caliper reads 12.0 mm
